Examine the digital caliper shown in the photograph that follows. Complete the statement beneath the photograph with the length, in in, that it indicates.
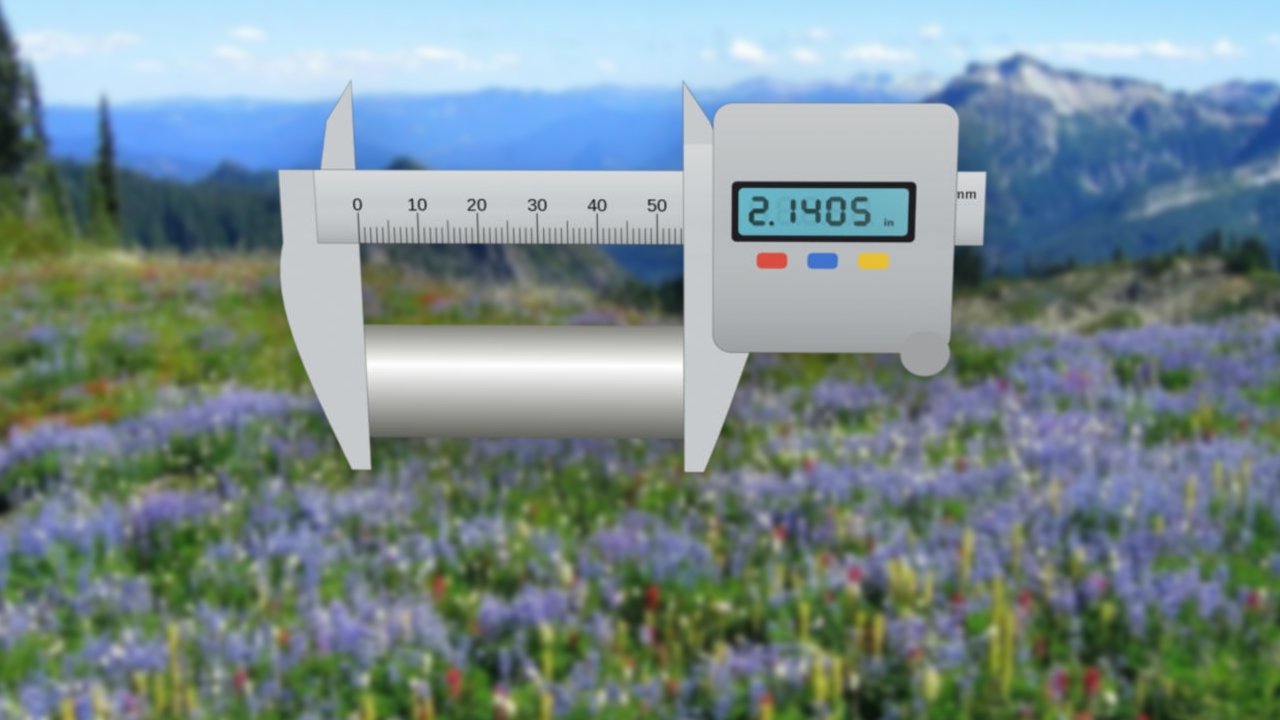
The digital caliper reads 2.1405 in
